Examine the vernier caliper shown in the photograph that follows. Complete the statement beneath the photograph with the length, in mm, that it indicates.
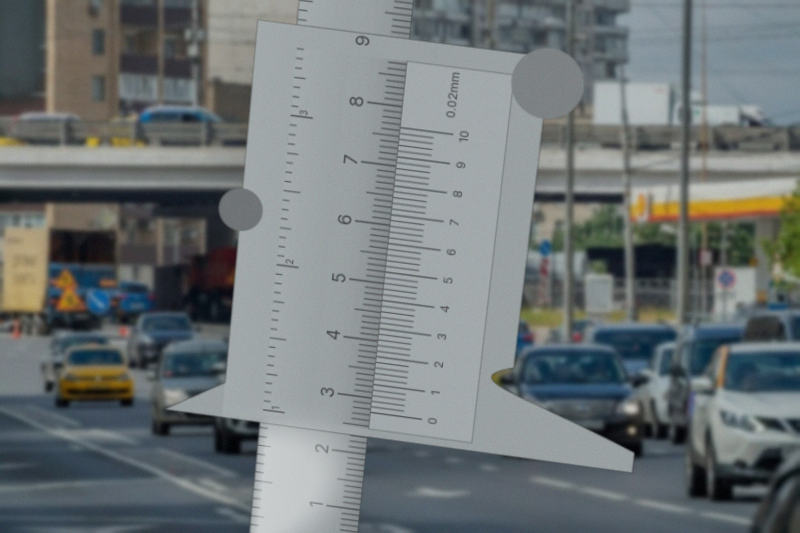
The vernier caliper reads 27.5 mm
